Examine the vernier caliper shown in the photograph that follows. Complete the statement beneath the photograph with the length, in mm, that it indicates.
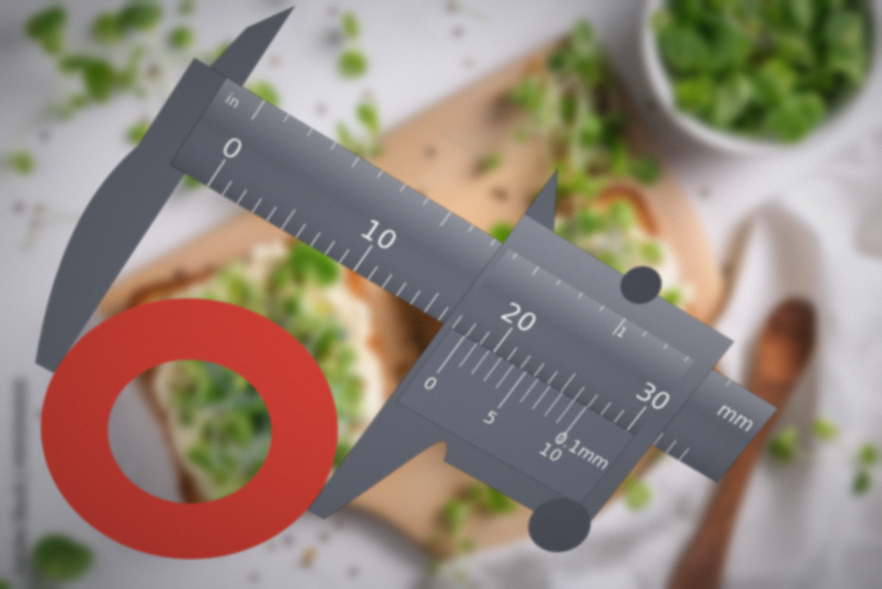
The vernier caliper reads 17.9 mm
